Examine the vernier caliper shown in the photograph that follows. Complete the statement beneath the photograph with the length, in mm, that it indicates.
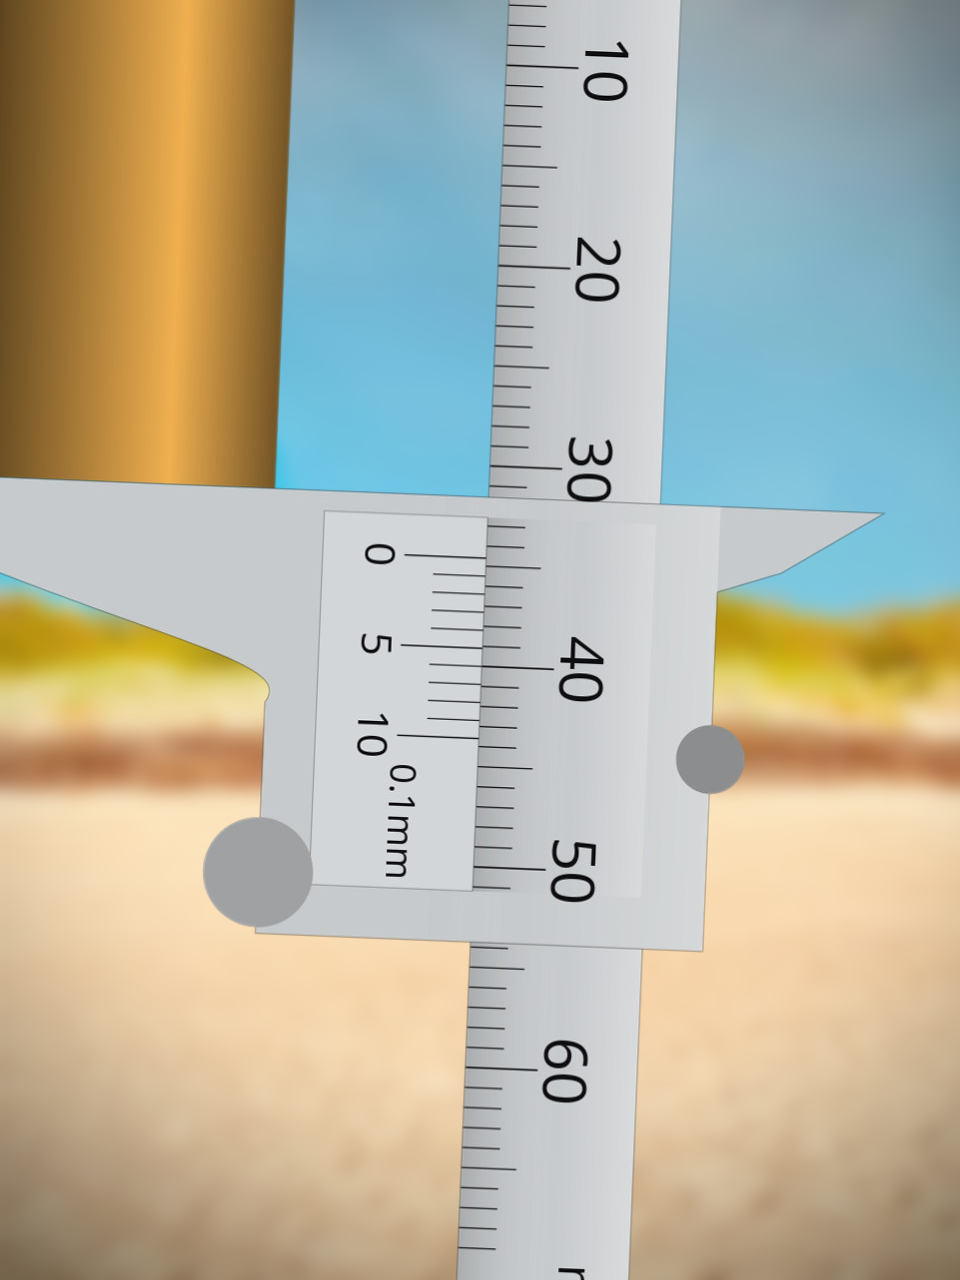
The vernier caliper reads 34.6 mm
